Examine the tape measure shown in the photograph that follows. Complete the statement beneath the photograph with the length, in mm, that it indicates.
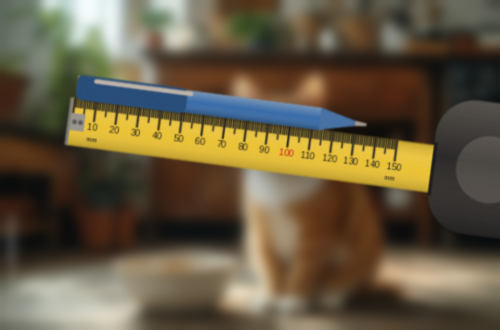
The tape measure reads 135 mm
